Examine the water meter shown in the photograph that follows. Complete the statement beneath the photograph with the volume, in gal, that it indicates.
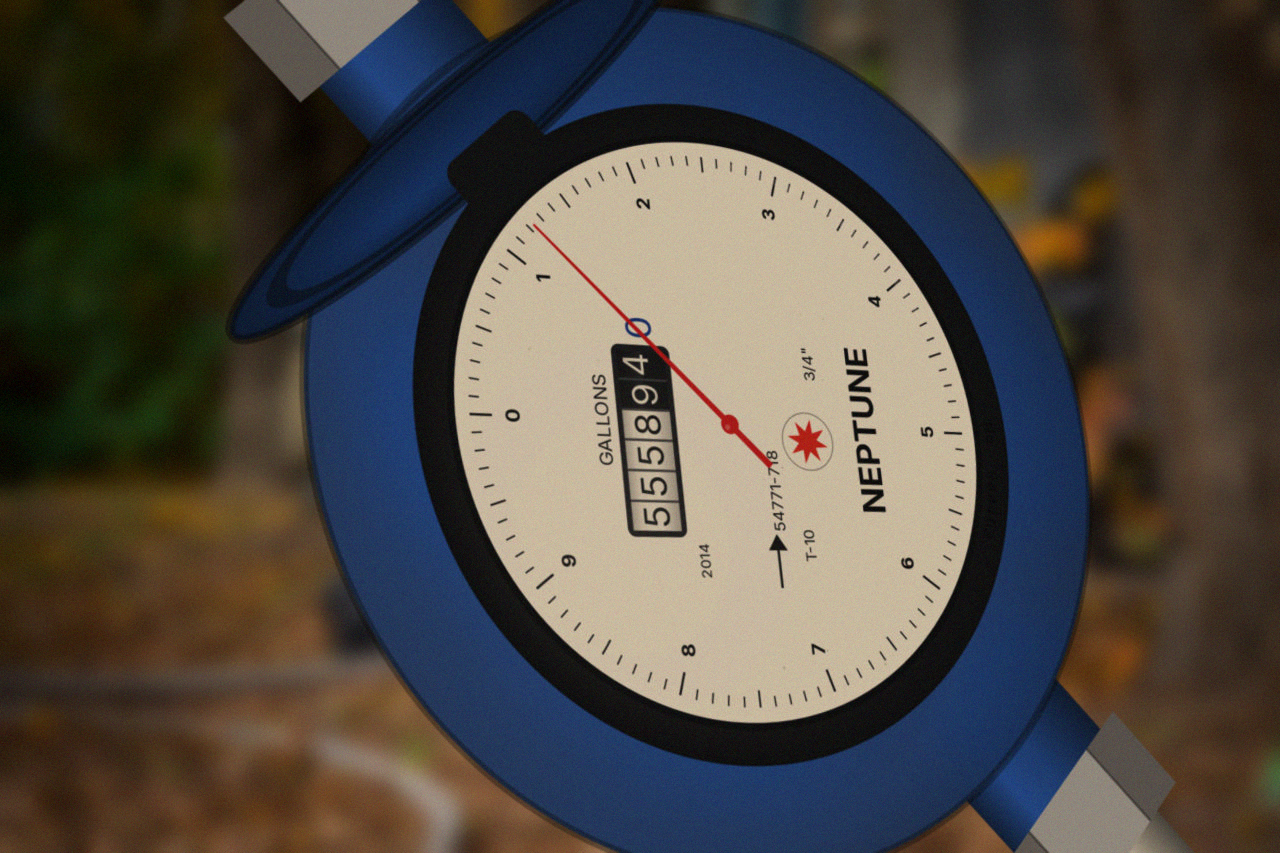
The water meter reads 5558941.2 gal
